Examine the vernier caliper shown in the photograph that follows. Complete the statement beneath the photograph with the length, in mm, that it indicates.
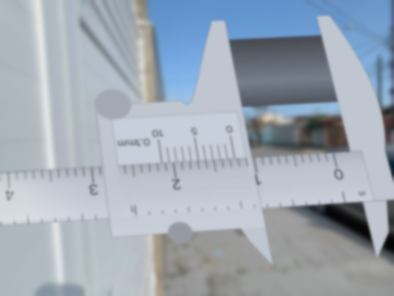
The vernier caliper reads 12.4 mm
